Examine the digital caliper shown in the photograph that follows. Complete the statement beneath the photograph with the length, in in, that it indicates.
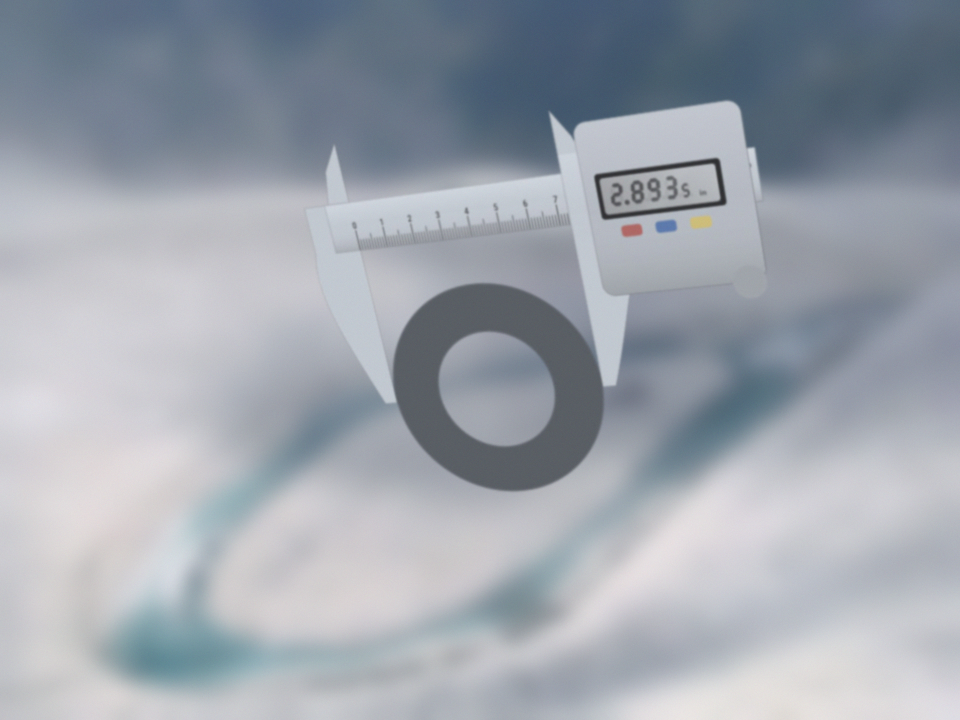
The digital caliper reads 2.8935 in
